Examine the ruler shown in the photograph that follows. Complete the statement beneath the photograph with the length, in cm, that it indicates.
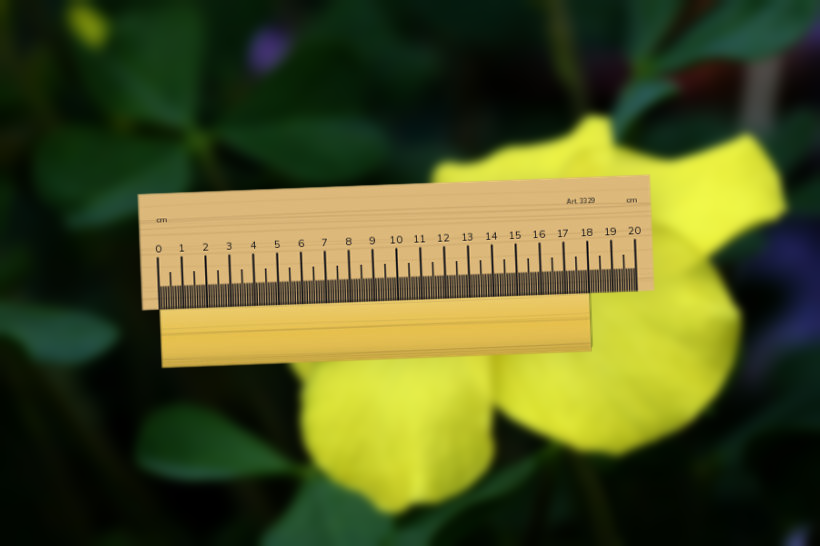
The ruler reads 18 cm
